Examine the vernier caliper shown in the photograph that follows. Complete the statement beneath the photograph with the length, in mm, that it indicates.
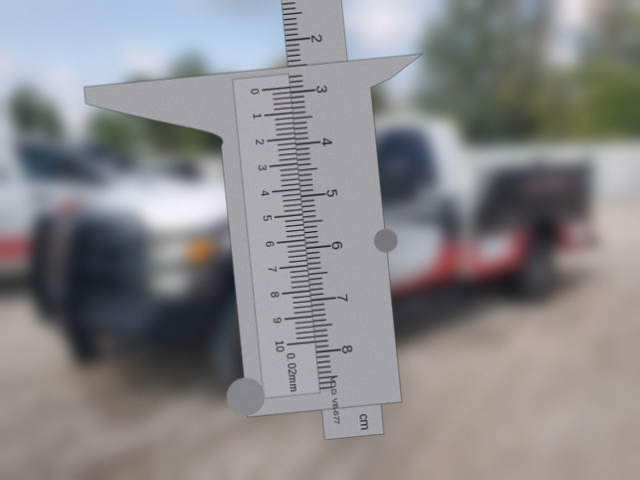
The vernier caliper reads 29.0 mm
